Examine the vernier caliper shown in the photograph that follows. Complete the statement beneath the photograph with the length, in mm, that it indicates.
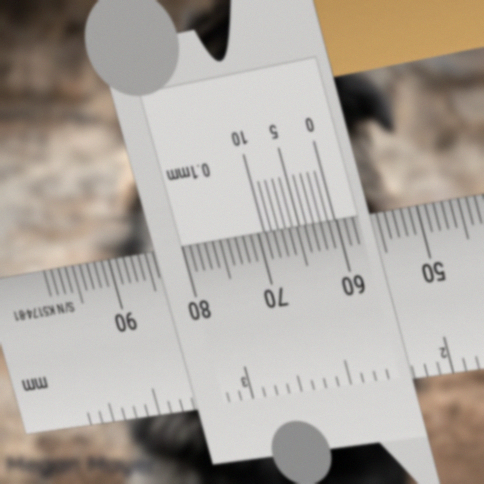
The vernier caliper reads 60.2 mm
